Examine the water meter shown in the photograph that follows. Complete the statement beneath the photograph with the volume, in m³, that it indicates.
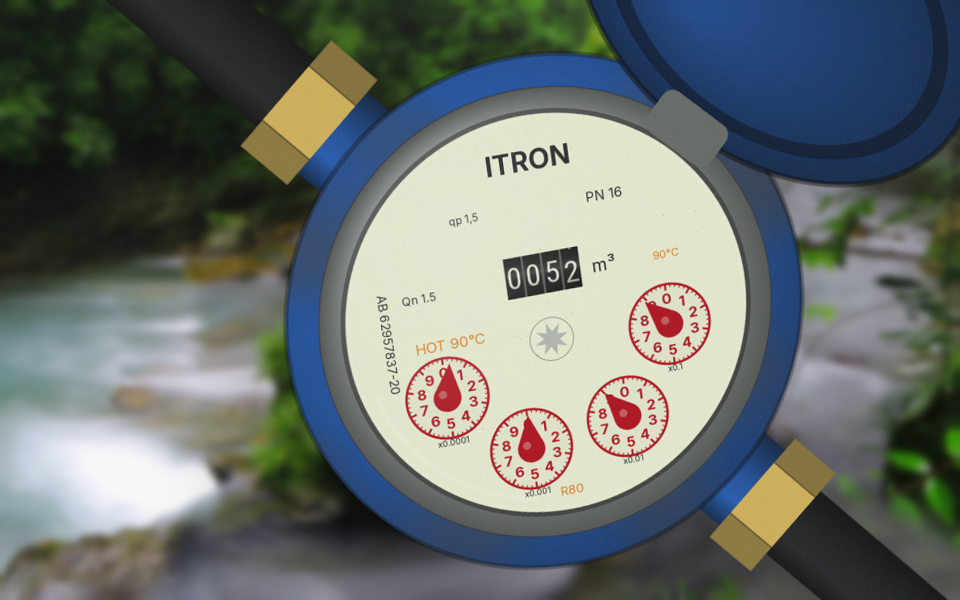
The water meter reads 51.8900 m³
